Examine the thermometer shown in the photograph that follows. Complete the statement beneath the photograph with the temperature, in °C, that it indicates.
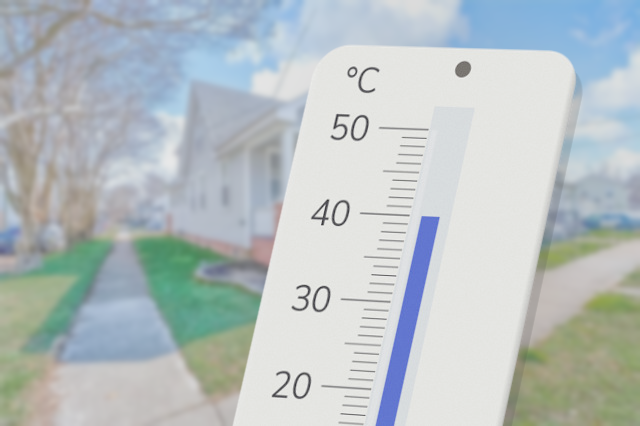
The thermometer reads 40 °C
